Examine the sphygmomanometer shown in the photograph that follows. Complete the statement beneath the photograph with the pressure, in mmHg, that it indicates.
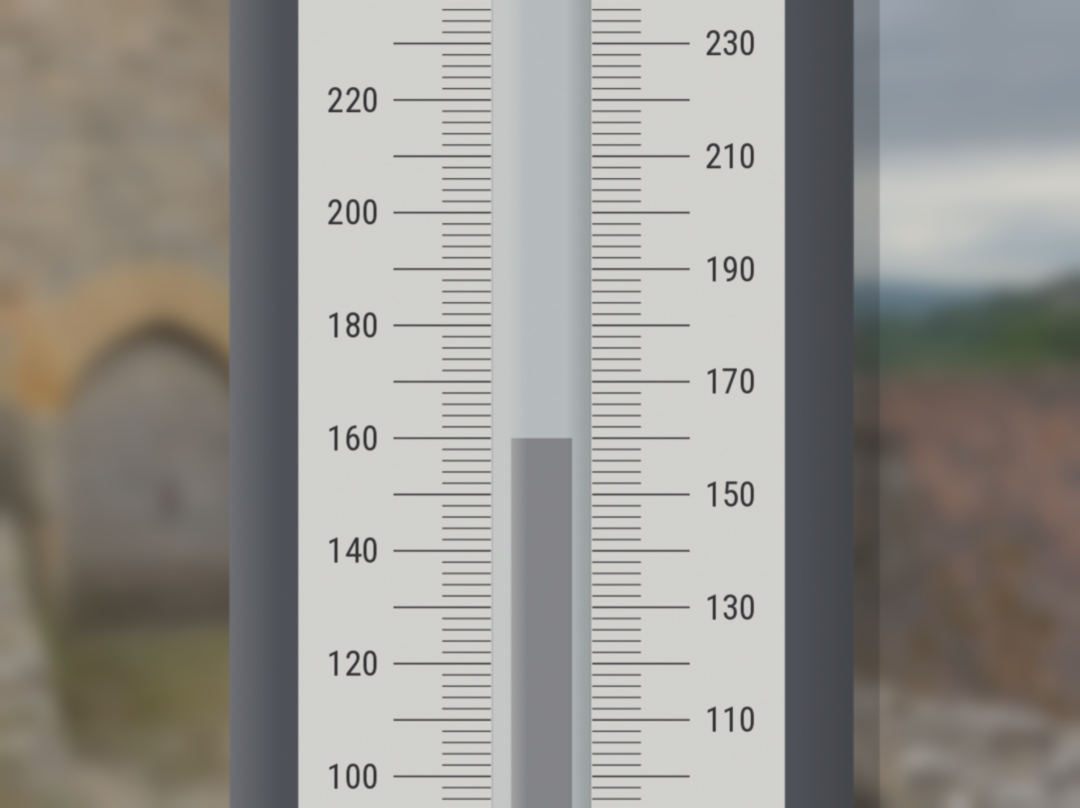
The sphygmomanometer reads 160 mmHg
